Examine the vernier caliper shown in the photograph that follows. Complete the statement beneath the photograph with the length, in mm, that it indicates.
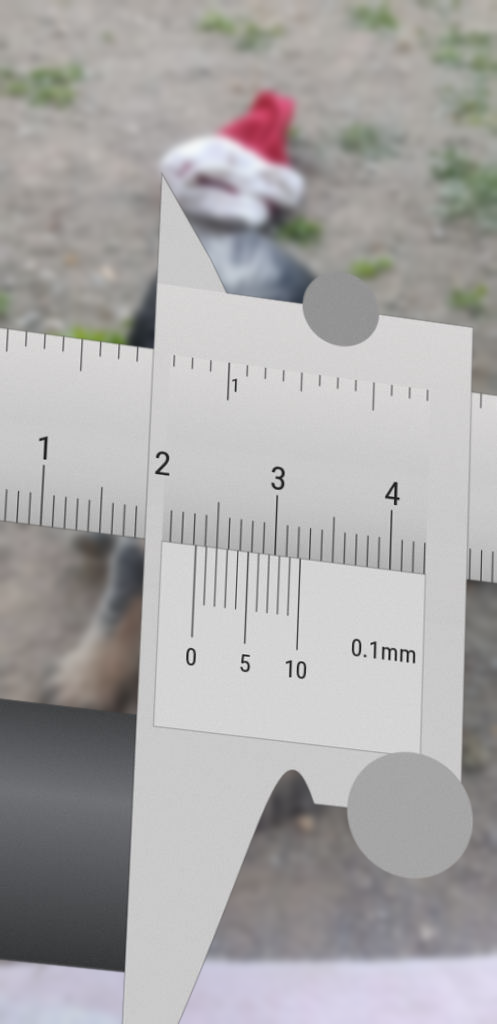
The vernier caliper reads 23.2 mm
